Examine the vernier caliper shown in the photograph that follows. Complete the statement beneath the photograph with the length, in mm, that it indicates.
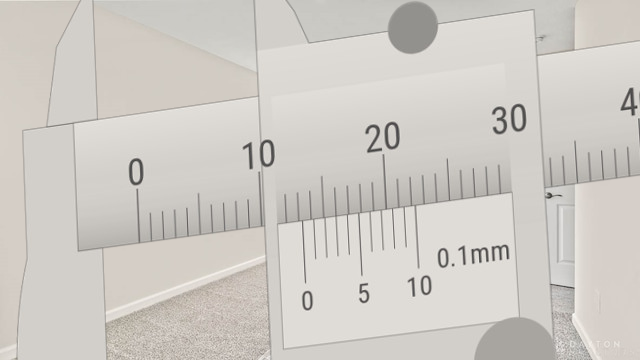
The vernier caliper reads 13.3 mm
